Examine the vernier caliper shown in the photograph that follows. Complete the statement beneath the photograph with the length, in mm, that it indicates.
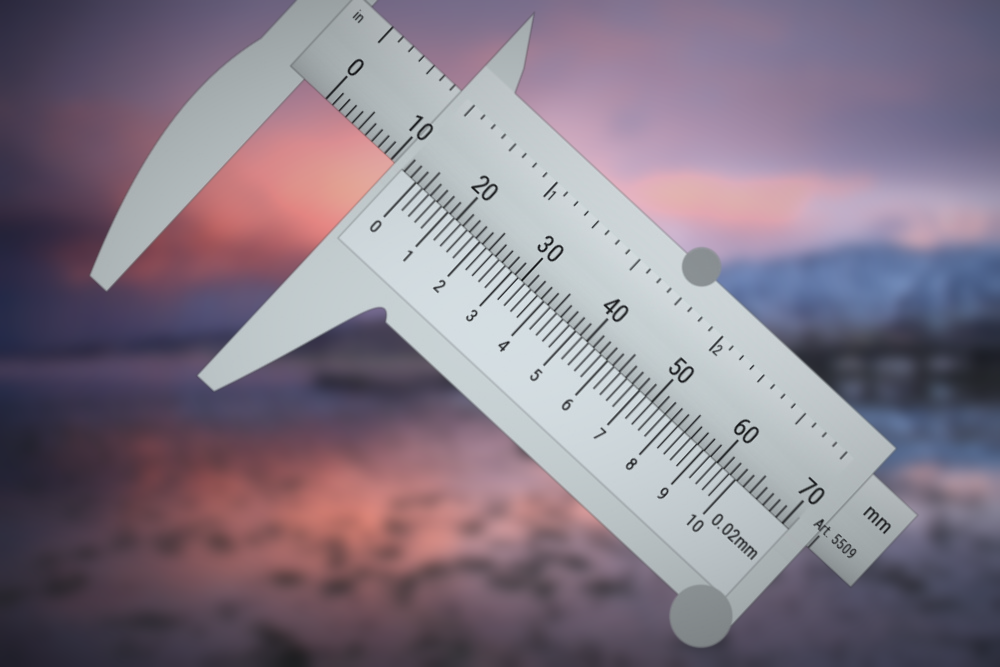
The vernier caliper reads 13.8 mm
